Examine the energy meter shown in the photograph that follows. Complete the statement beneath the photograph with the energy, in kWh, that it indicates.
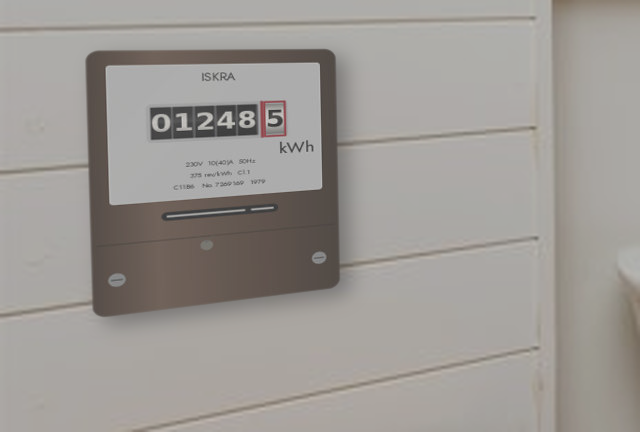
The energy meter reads 1248.5 kWh
